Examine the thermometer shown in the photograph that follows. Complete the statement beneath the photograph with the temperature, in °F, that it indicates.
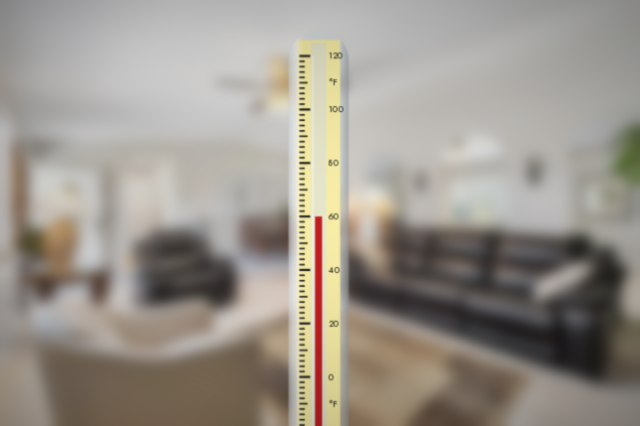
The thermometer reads 60 °F
